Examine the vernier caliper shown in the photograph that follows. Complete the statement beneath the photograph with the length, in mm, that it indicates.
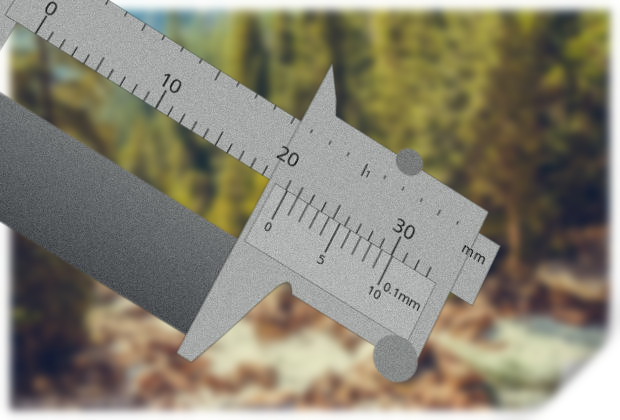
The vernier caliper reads 21.1 mm
